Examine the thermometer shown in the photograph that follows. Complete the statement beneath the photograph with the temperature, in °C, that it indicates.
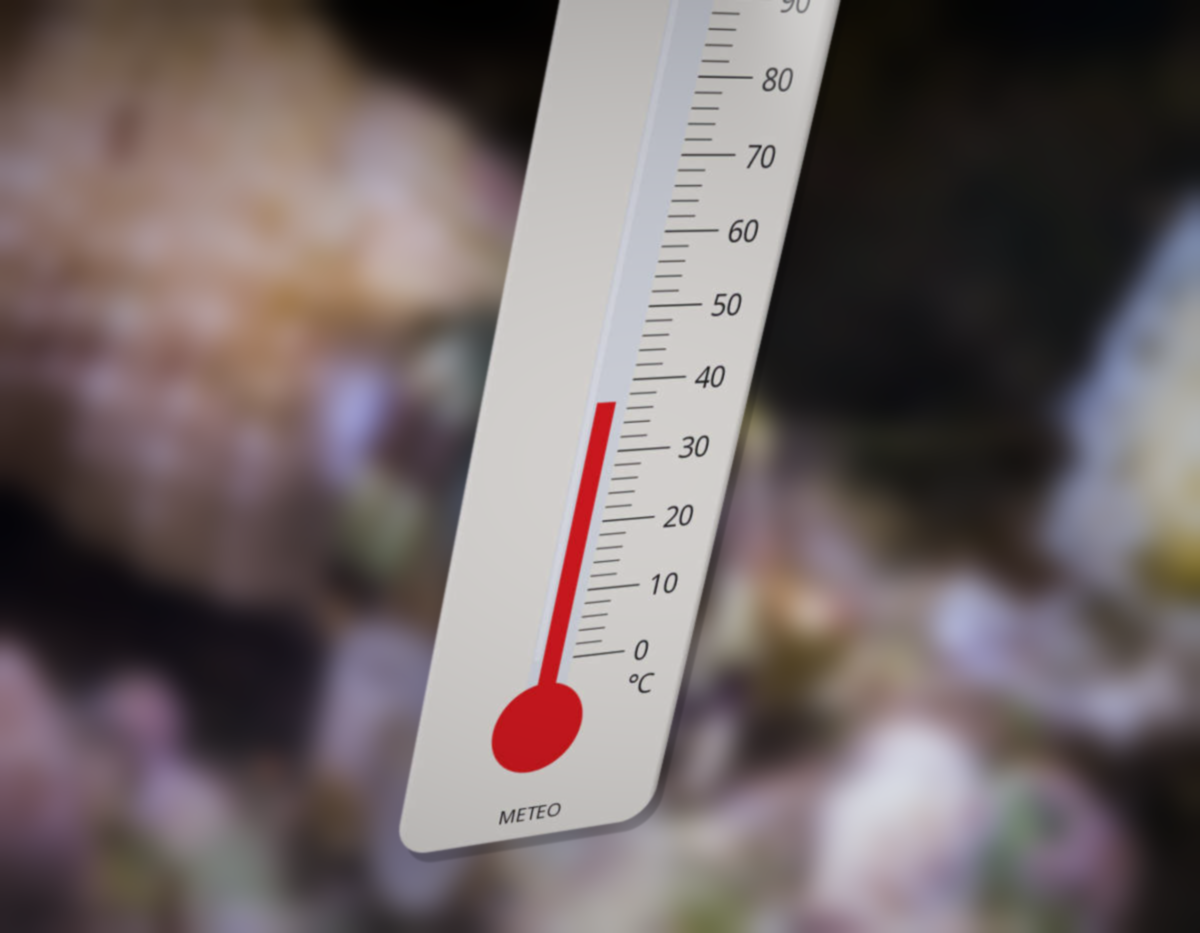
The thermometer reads 37 °C
